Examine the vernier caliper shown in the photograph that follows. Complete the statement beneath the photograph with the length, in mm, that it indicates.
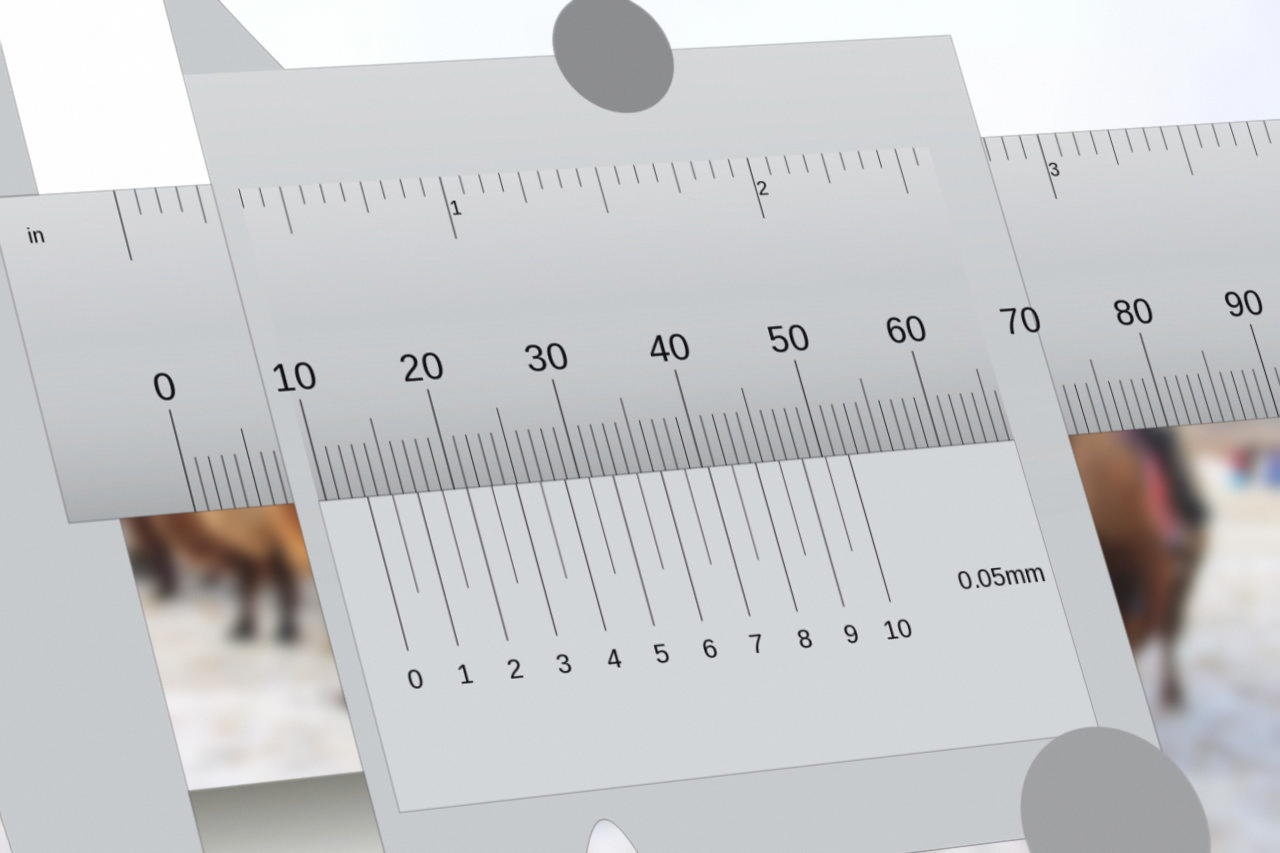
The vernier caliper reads 13.2 mm
